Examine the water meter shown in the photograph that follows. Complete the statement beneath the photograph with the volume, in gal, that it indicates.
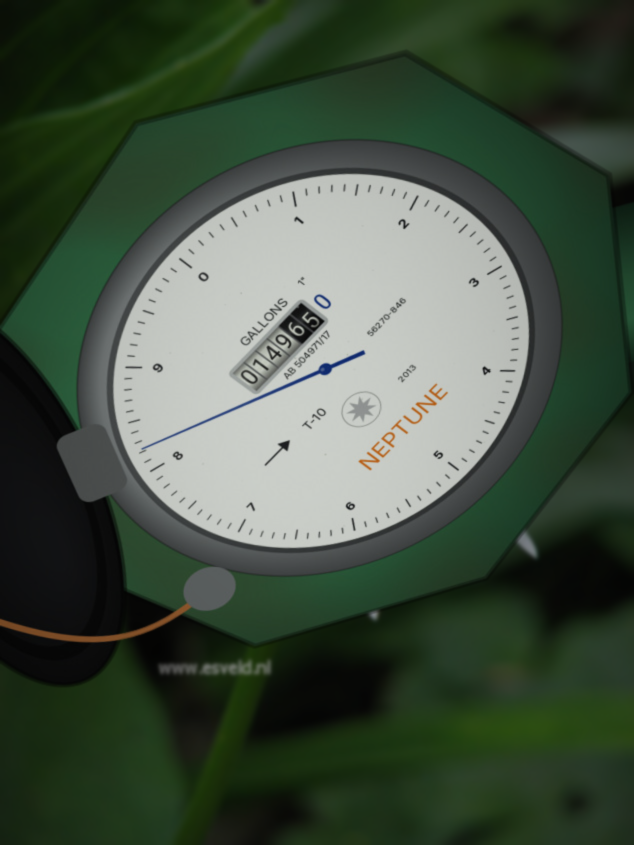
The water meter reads 149648.2 gal
